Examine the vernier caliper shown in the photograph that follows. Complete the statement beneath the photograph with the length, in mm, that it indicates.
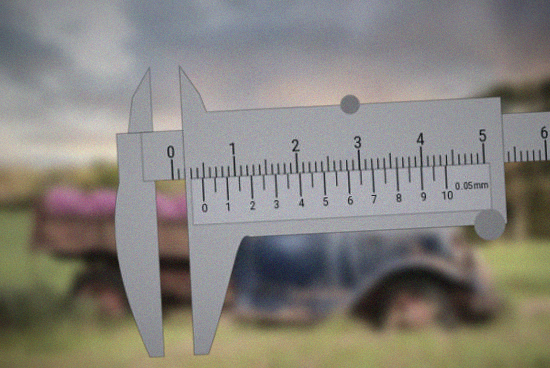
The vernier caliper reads 4.8 mm
